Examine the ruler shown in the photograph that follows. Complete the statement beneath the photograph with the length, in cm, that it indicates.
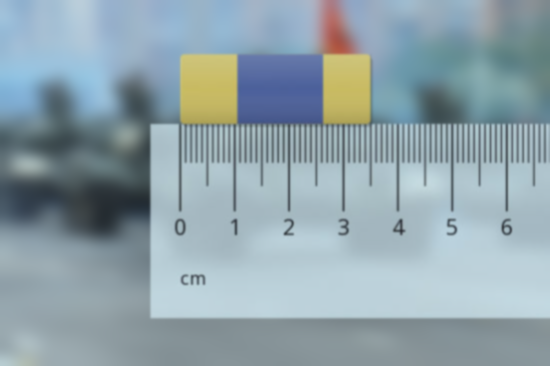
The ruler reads 3.5 cm
